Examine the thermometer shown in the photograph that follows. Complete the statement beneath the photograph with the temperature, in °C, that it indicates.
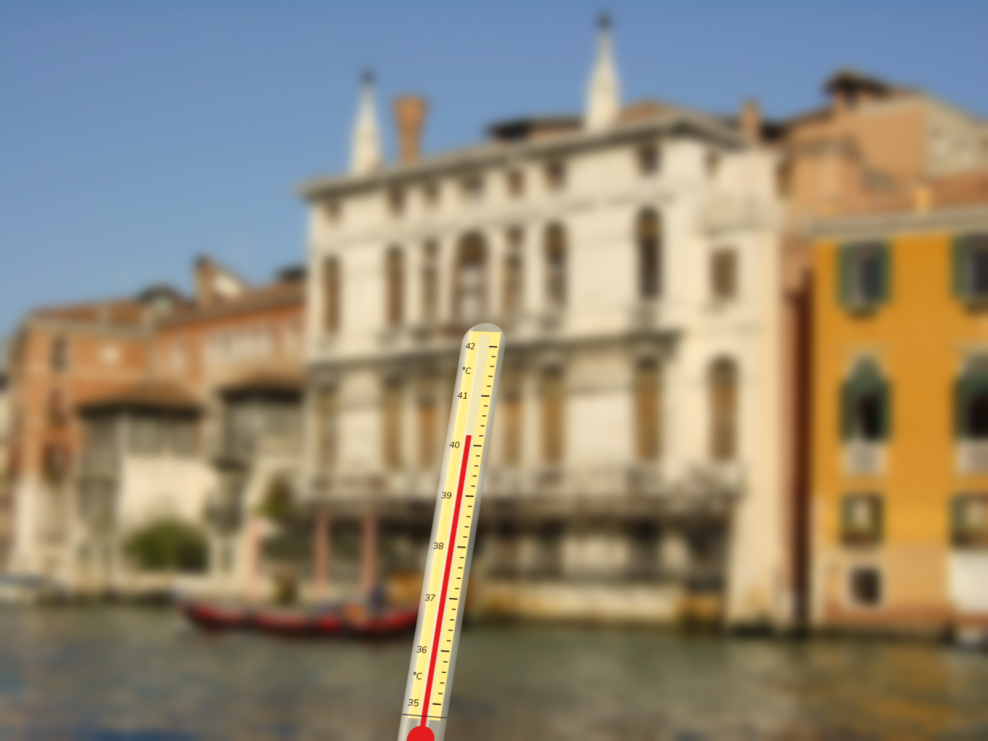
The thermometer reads 40.2 °C
